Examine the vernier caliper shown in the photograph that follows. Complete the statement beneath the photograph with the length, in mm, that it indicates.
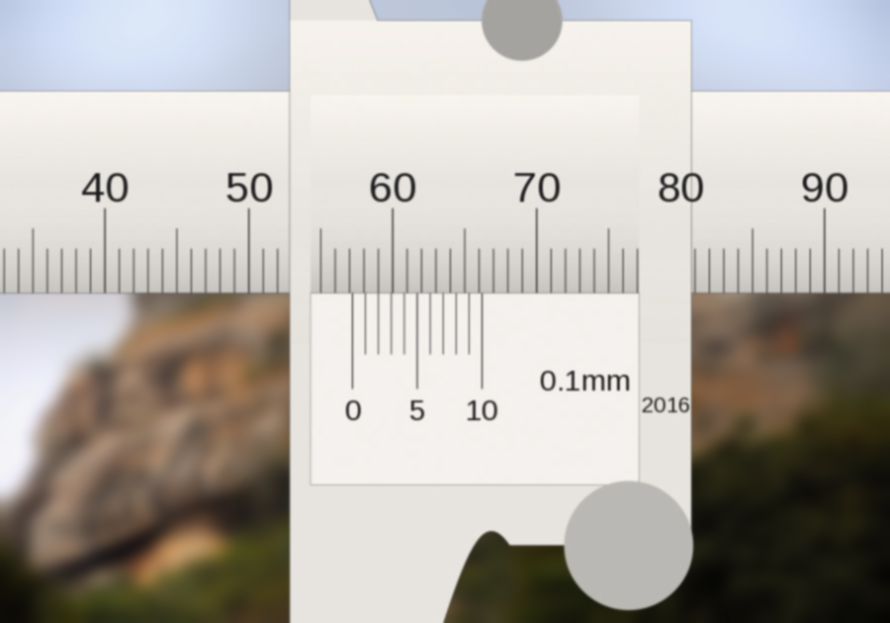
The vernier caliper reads 57.2 mm
